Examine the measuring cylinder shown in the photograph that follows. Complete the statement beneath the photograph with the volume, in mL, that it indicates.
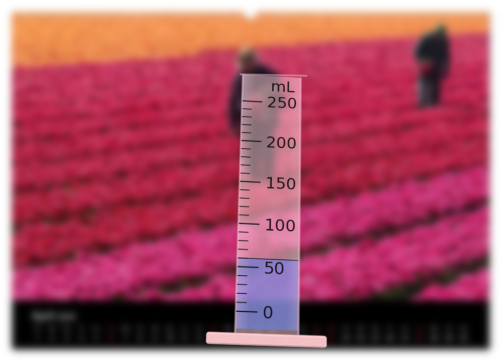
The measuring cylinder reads 60 mL
